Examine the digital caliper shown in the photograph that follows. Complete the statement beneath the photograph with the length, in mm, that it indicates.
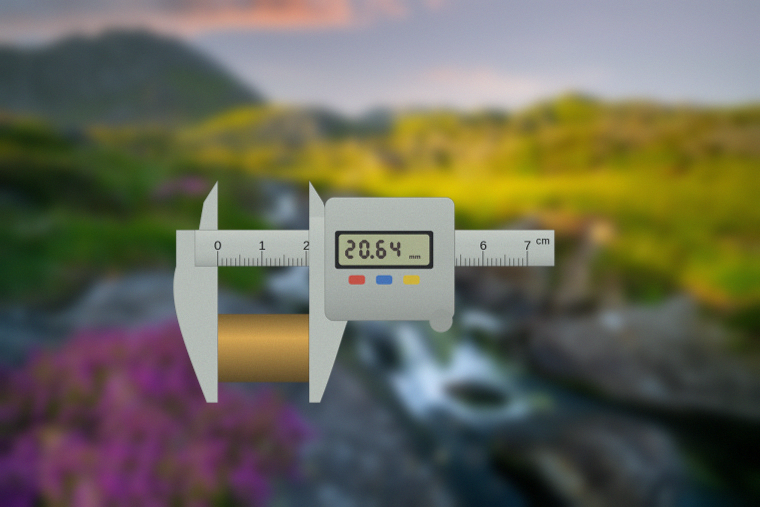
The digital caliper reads 20.64 mm
